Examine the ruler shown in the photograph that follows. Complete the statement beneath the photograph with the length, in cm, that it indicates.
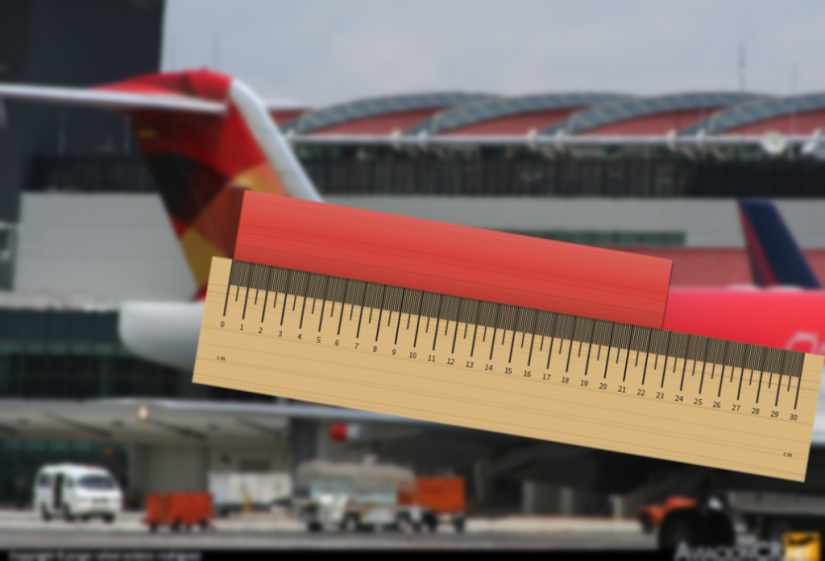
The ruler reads 22.5 cm
